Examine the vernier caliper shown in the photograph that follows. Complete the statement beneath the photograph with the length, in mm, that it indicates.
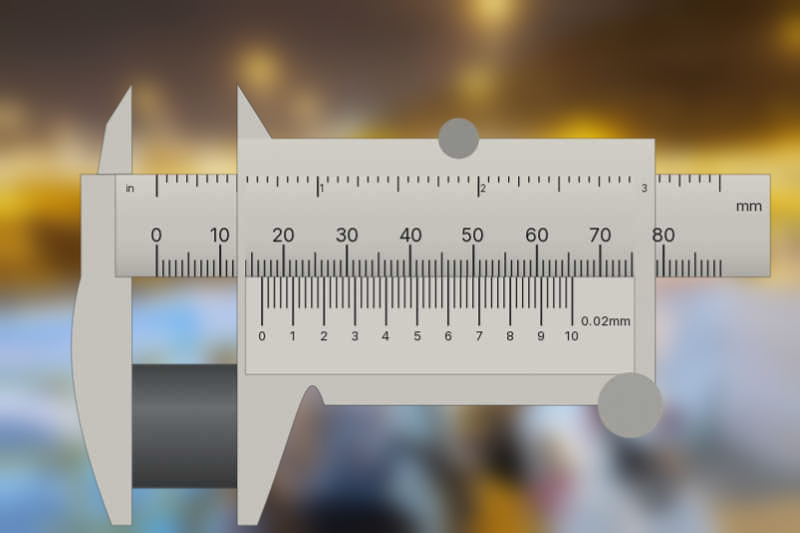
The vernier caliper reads 16.6 mm
